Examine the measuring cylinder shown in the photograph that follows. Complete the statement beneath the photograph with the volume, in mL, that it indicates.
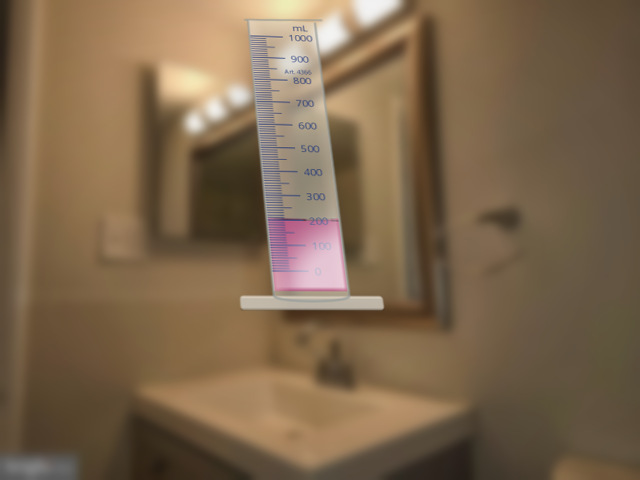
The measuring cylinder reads 200 mL
